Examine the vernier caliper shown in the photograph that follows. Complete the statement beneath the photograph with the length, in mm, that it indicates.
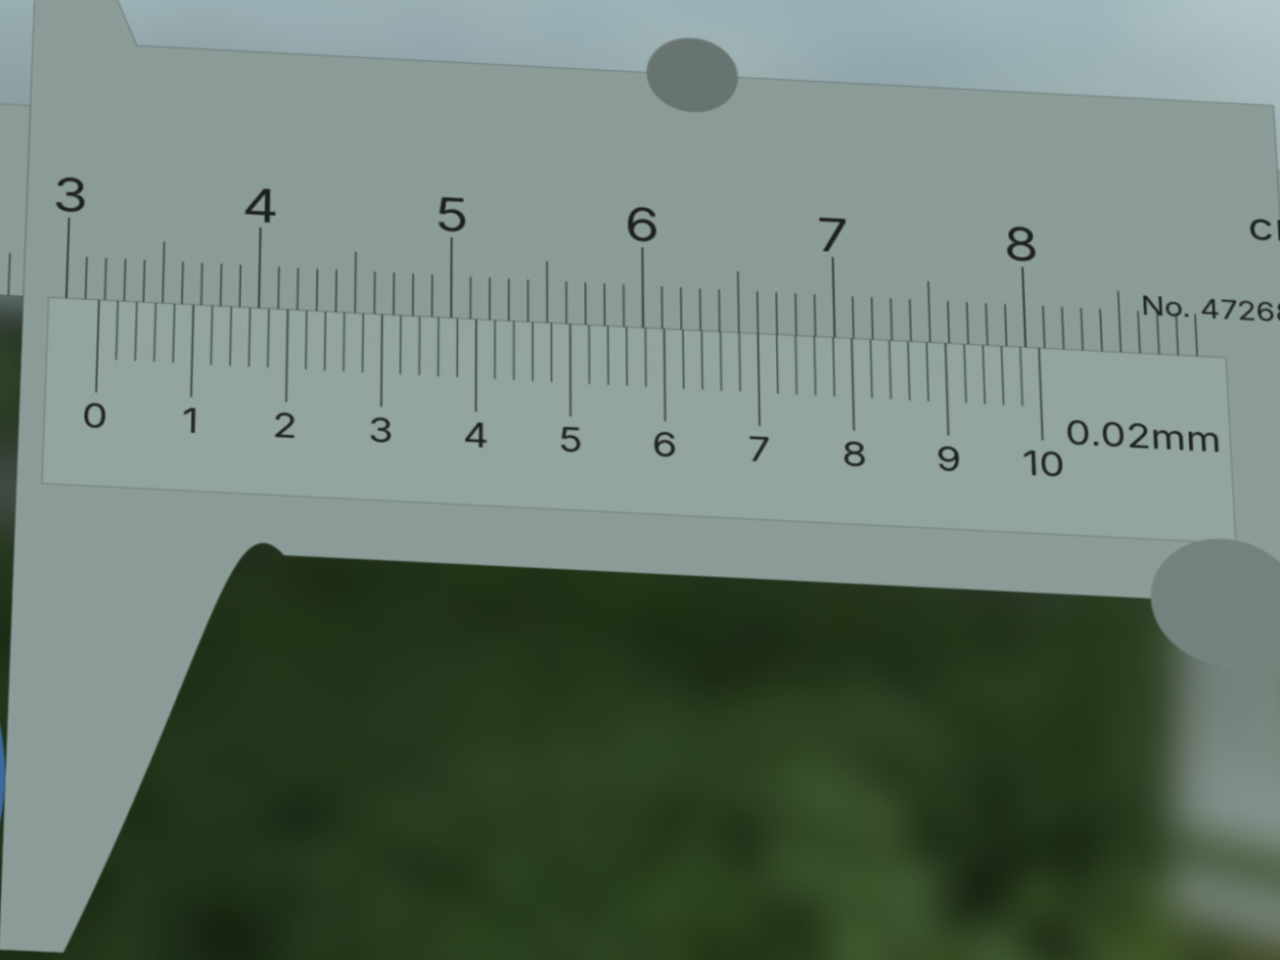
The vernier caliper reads 31.7 mm
